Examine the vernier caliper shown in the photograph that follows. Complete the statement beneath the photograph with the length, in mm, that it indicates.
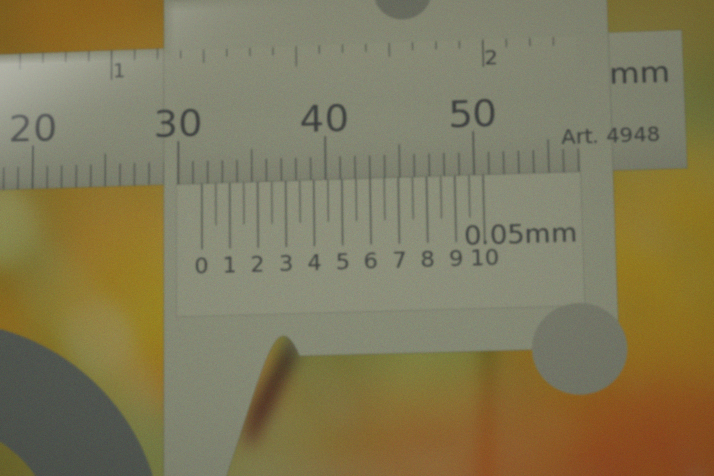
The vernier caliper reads 31.6 mm
